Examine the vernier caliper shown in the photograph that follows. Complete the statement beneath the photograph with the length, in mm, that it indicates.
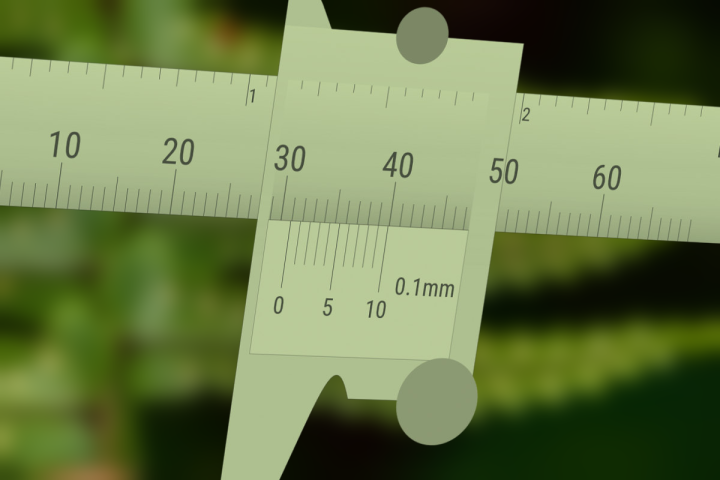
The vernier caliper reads 30.9 mm
